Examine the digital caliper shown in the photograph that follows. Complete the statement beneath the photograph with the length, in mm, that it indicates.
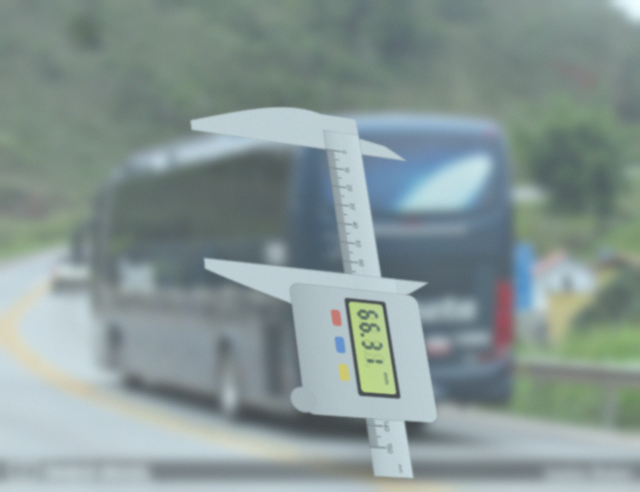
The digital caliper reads 66.31 mm
